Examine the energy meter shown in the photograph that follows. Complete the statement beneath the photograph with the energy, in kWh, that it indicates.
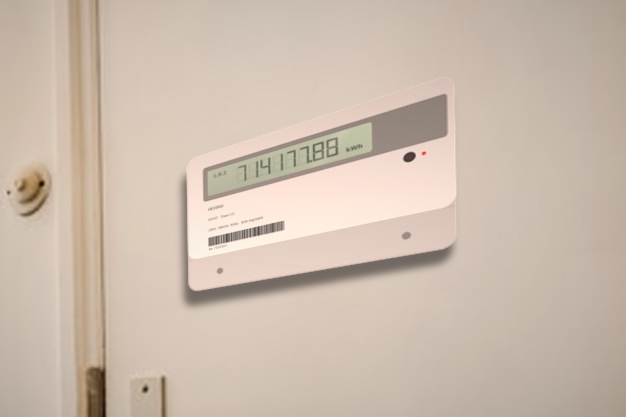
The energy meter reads 714177.88 kWh
